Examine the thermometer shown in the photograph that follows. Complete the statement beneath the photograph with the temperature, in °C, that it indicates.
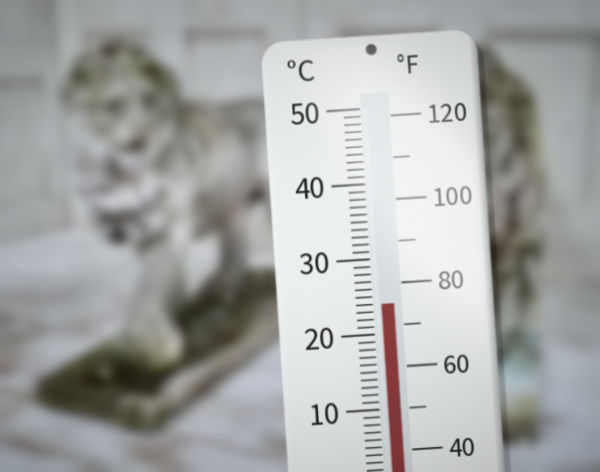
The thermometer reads 24 °C
